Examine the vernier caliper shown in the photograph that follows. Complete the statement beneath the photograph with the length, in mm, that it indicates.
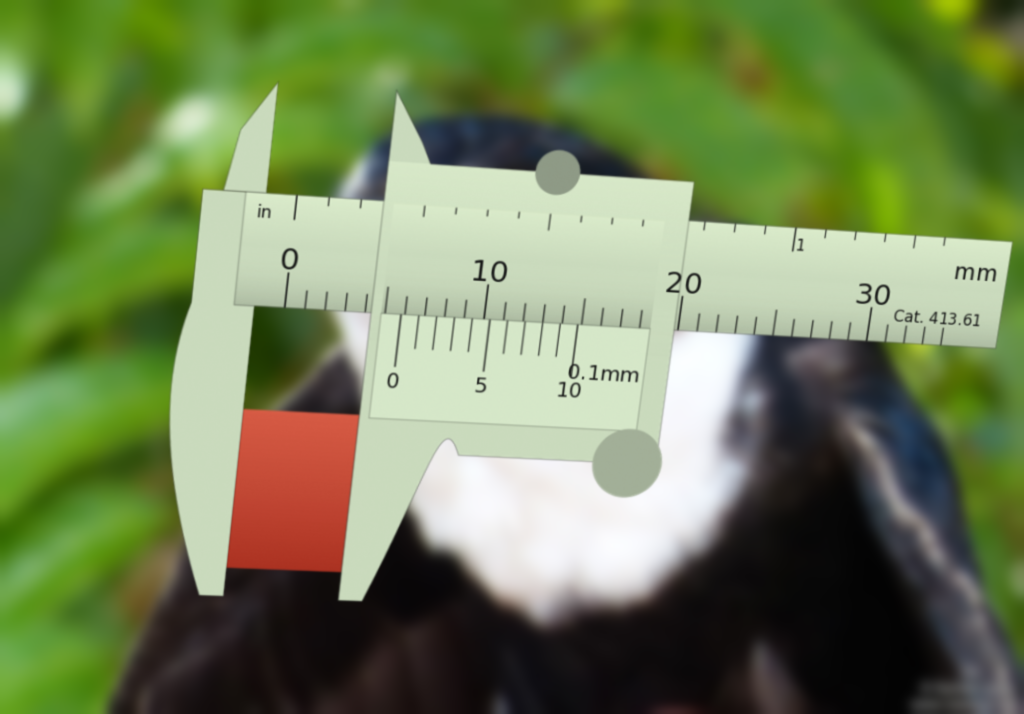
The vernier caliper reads 5.8 mm
